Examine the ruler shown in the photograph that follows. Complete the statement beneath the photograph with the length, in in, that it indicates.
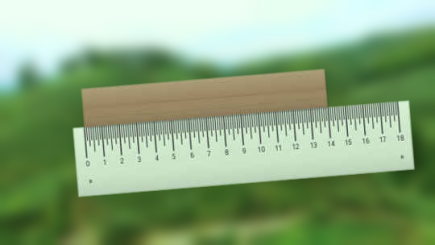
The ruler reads 14 in
